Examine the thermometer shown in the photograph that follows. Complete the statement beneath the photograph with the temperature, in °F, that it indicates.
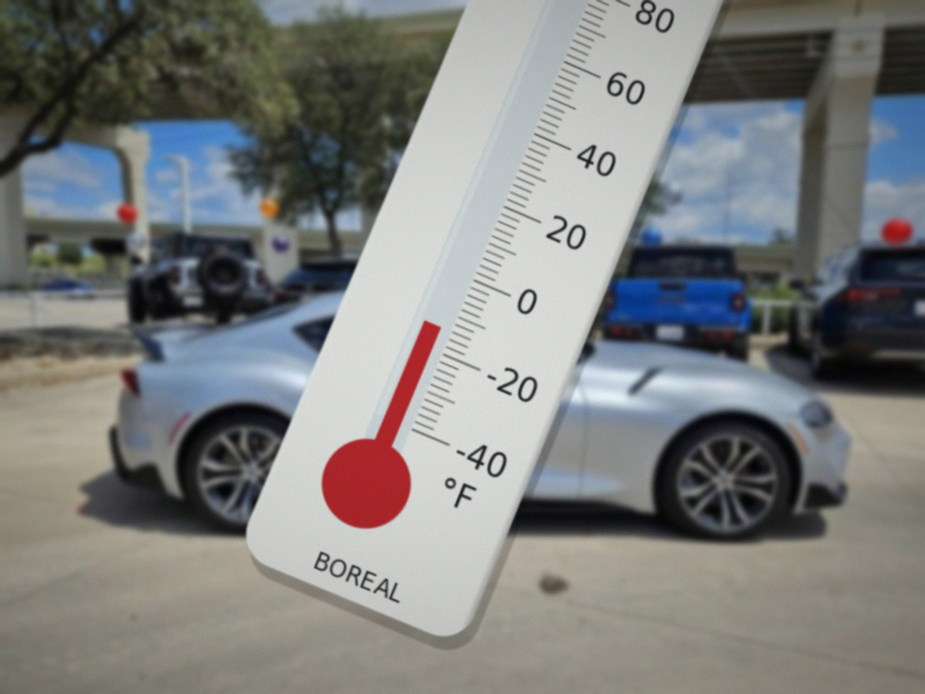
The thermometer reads -14 °F
